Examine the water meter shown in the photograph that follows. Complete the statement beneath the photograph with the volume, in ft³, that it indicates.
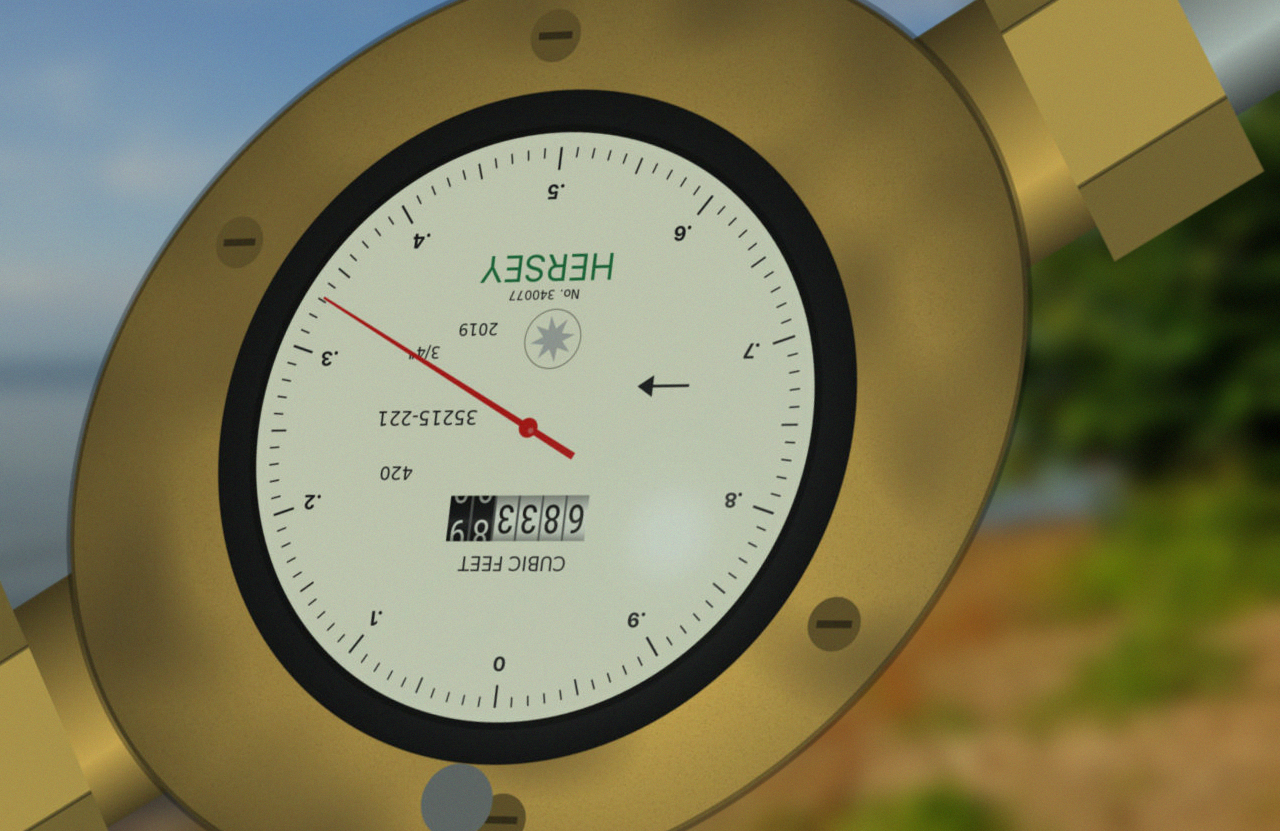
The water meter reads 683389.33 ft³
